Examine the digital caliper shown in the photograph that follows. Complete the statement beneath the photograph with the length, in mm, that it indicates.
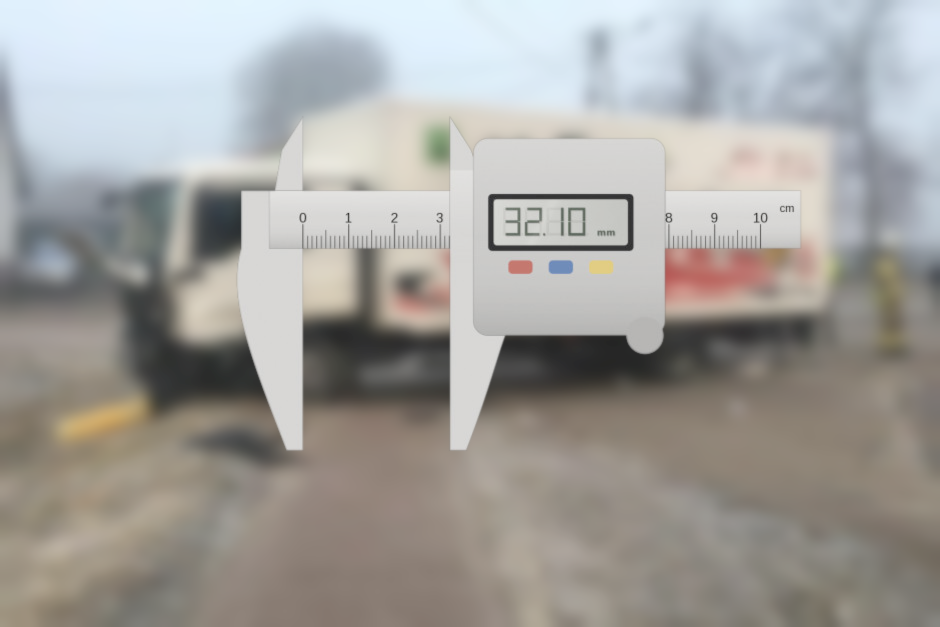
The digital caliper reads 32.10 mm
